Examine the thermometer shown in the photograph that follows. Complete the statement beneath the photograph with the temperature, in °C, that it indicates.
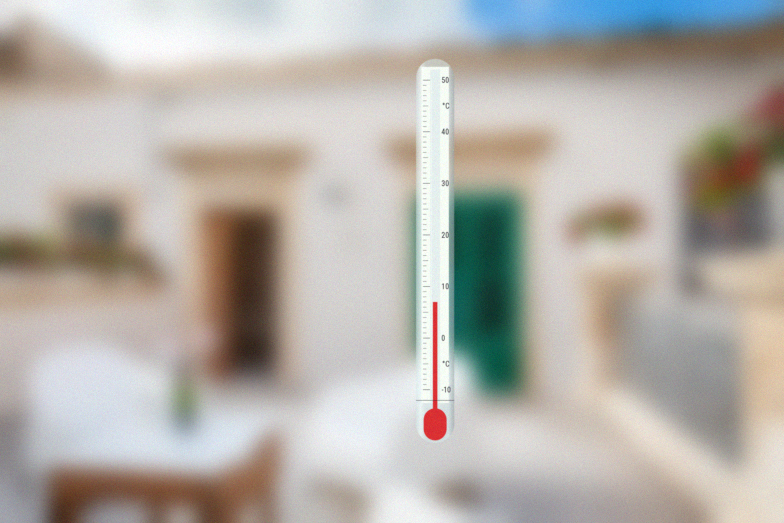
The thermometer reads 7 °C
